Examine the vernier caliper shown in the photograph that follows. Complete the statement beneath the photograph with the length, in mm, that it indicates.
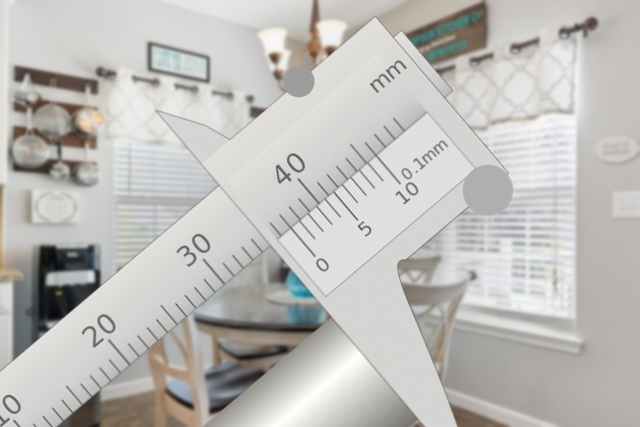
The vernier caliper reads 37.0 mm
